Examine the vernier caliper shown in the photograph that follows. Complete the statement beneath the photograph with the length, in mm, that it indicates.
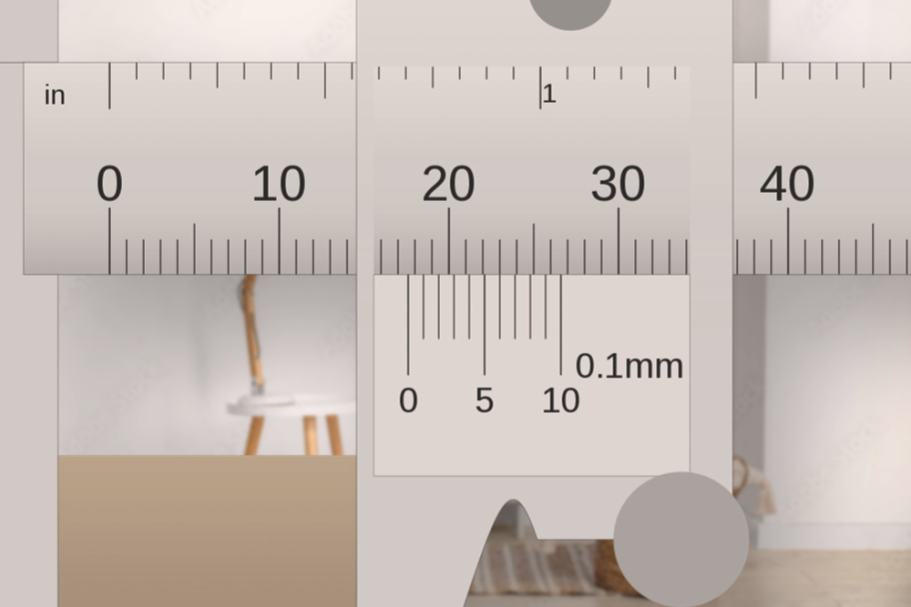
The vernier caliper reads 17.6 mm
